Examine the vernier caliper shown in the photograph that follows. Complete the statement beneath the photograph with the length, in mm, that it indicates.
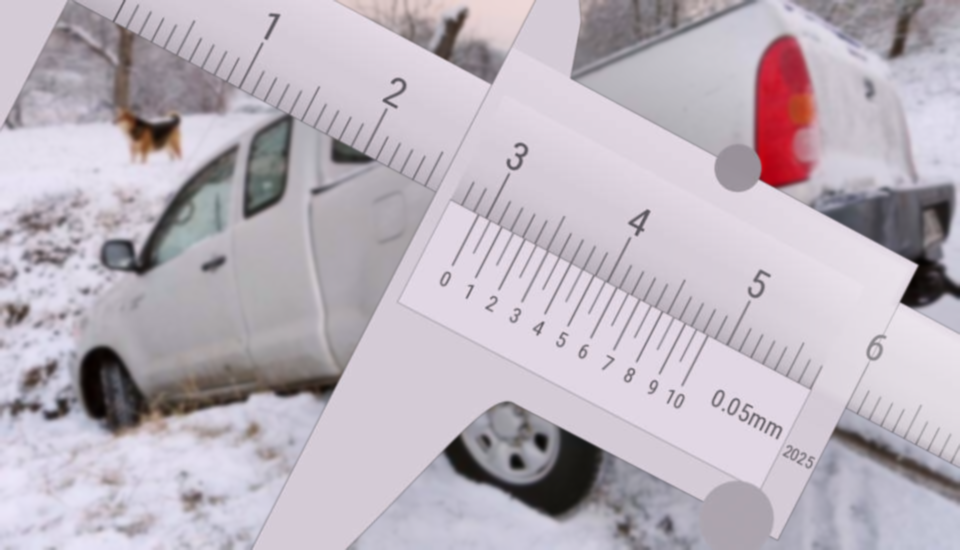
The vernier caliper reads 29.4 mm
